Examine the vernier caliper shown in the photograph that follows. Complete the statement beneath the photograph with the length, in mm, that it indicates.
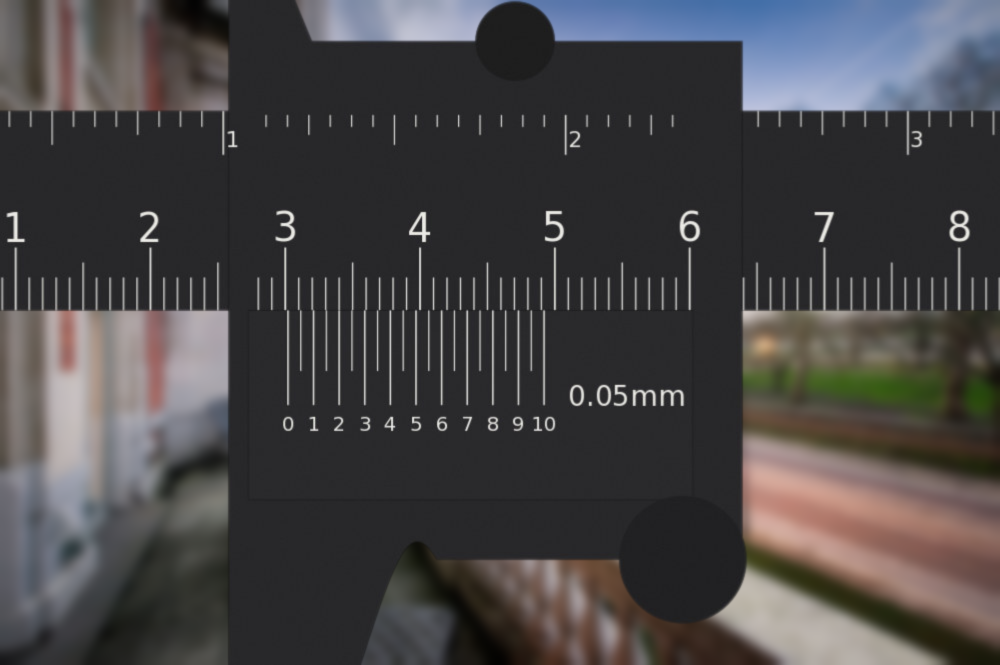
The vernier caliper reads 30.2 mm
